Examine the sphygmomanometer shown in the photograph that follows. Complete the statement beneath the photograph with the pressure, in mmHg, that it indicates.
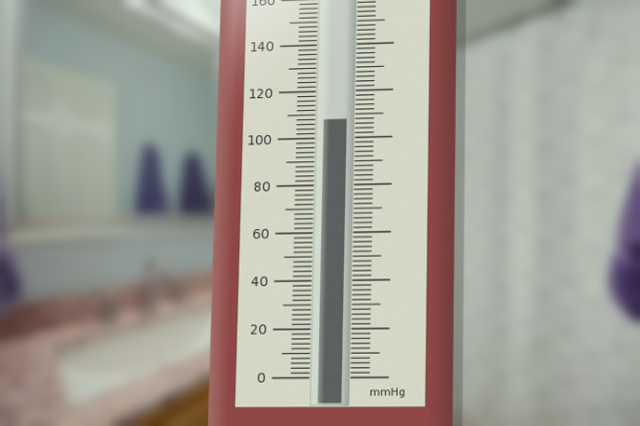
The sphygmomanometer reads 108 mmHg
